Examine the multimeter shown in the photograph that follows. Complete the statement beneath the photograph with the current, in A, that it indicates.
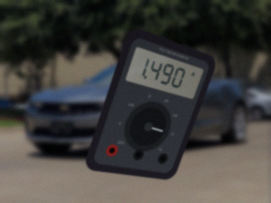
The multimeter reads 1.490 A
